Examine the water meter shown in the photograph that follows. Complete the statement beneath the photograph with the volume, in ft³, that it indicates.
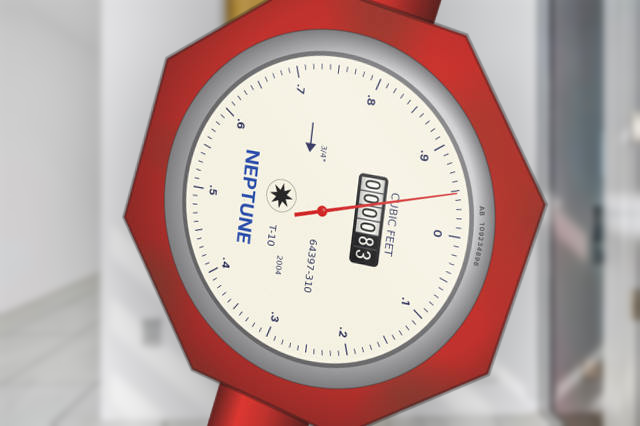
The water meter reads 82.95 ft³
